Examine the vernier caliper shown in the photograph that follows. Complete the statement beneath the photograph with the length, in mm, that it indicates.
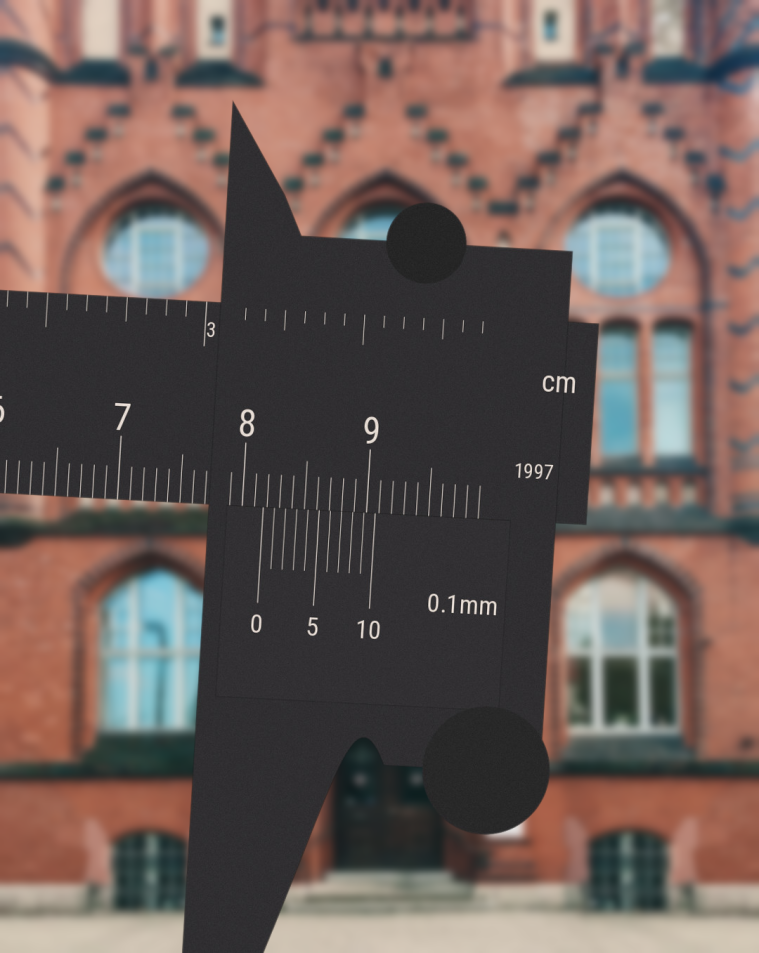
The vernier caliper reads 81.7 mm
